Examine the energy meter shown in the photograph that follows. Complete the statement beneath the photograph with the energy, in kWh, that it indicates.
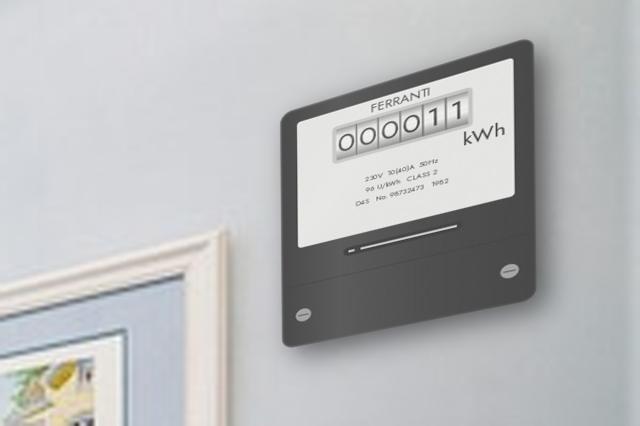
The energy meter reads 11 kWh
